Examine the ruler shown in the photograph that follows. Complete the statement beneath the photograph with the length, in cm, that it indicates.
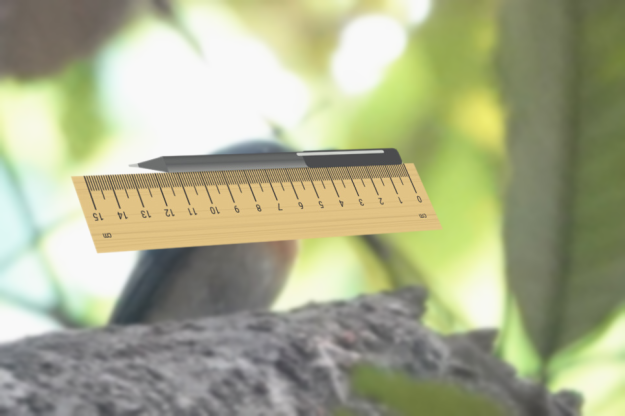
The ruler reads 13 cm
